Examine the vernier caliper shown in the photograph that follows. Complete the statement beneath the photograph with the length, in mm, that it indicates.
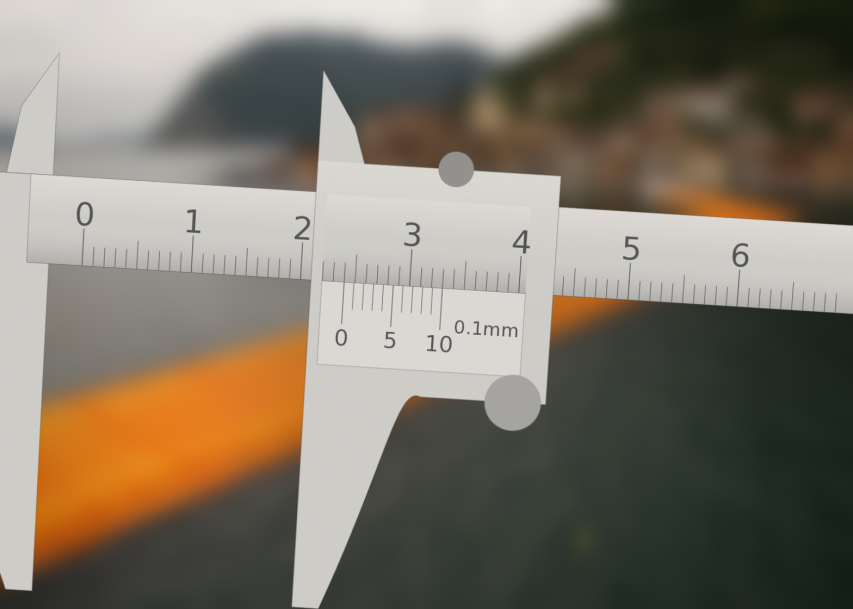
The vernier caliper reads 24.0 mm
